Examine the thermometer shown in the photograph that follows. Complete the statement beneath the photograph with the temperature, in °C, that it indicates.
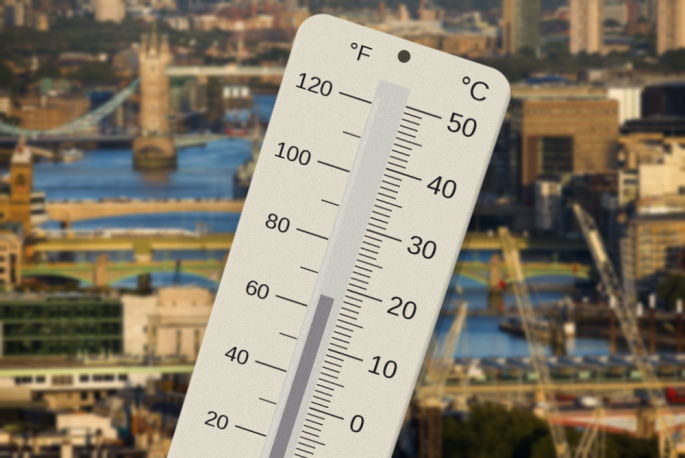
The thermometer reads 18 °C
